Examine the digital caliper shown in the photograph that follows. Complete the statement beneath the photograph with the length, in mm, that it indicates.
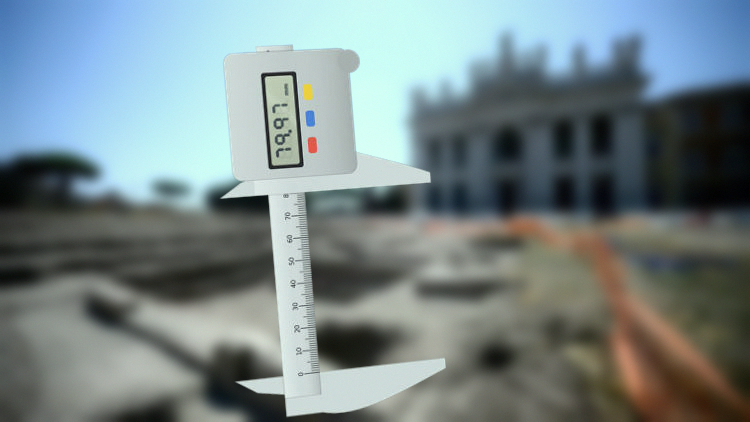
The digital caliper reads 79.97 mm
